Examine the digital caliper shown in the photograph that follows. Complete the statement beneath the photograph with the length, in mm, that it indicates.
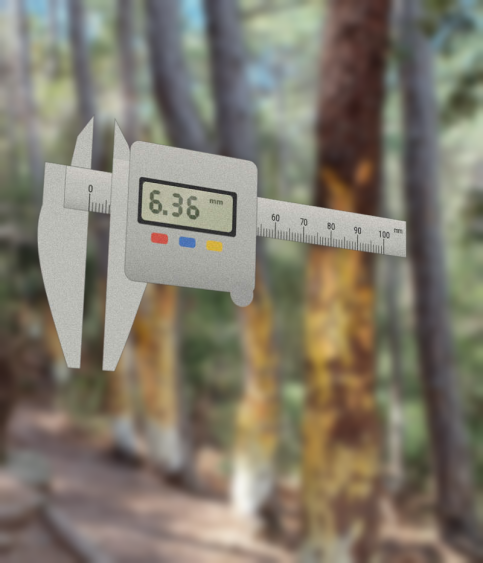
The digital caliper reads 6.36 mm
